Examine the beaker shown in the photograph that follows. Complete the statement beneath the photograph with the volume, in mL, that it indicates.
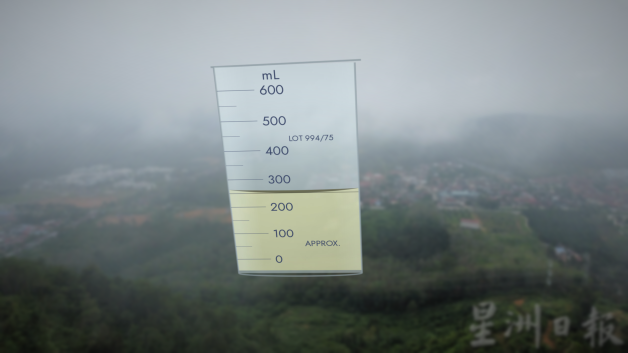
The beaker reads 250 mL
